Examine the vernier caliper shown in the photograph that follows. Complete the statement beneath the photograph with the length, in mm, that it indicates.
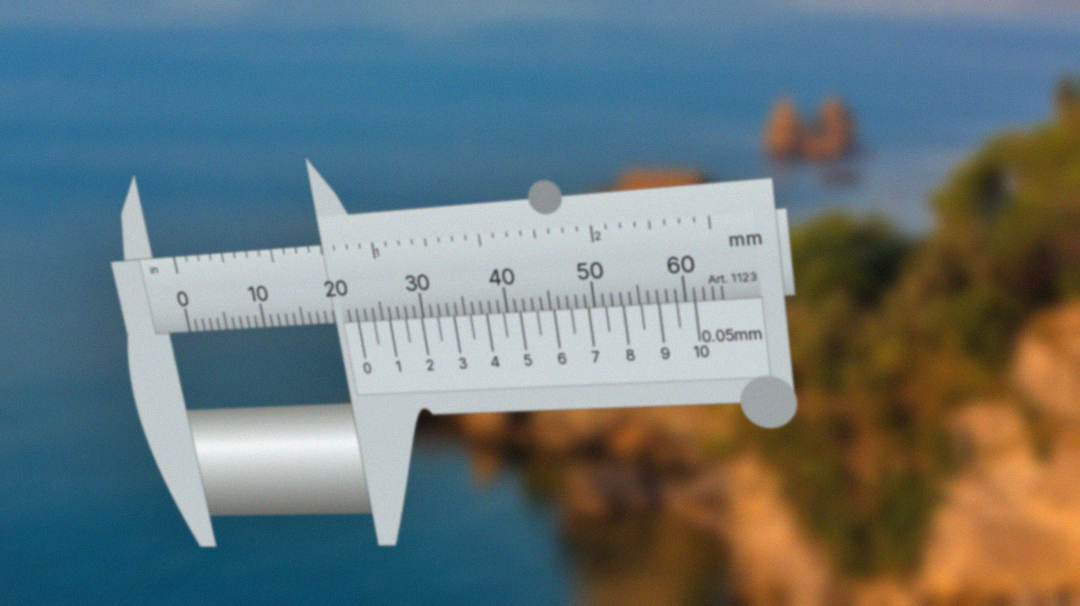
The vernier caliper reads 22.0 mm
